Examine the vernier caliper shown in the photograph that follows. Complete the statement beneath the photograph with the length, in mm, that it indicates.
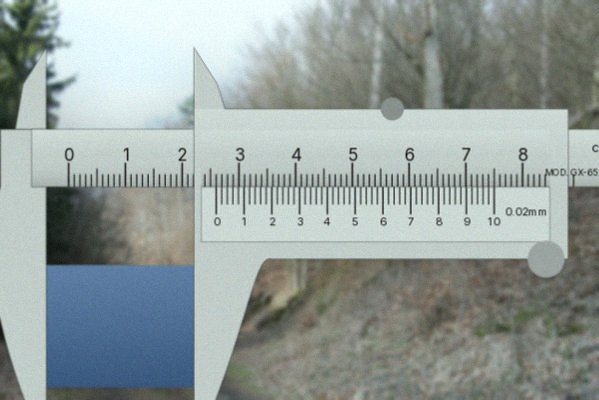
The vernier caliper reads 26.0 mm
